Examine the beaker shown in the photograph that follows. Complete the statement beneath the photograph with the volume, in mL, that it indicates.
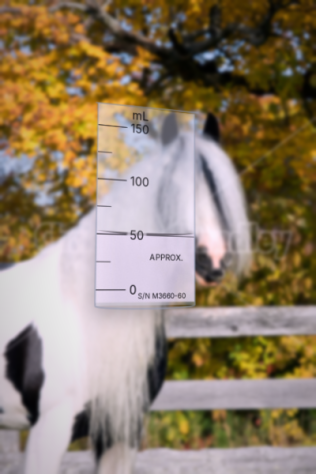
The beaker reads 50 mL
